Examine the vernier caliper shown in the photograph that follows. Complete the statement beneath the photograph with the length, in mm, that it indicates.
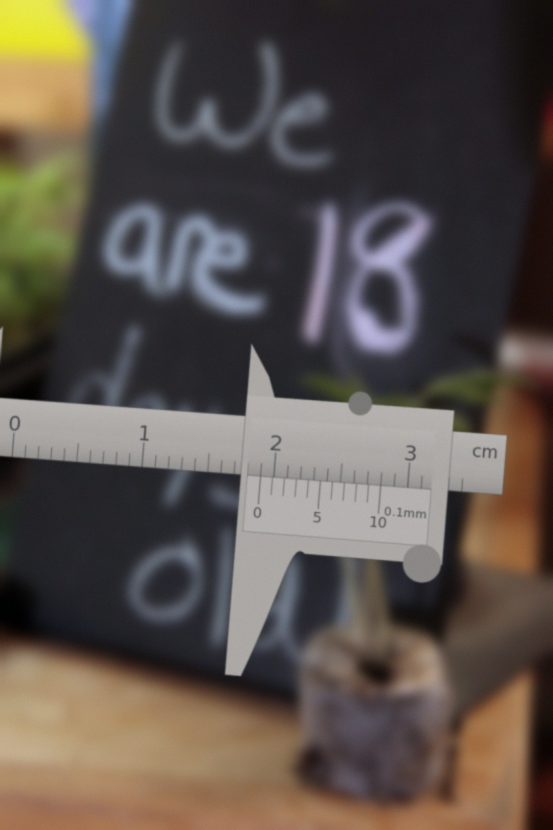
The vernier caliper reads 19.0 mm
